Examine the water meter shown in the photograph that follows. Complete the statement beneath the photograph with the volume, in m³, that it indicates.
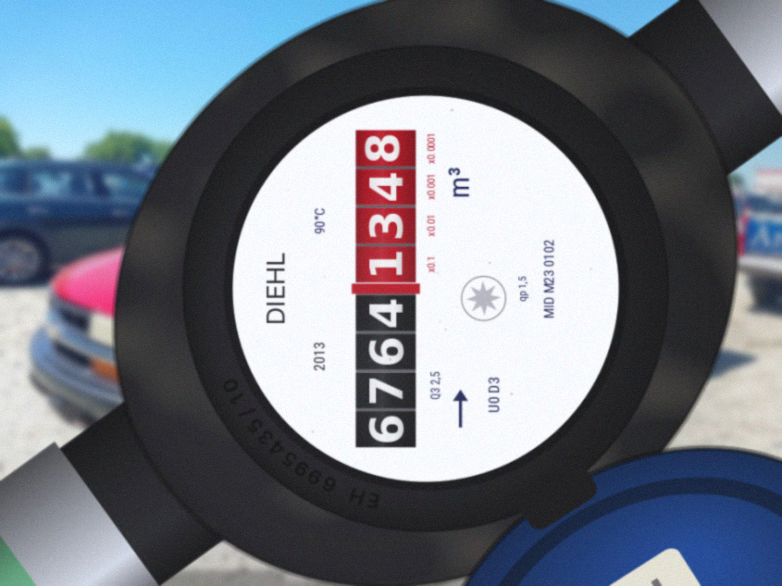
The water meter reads 6764.1348 m³
